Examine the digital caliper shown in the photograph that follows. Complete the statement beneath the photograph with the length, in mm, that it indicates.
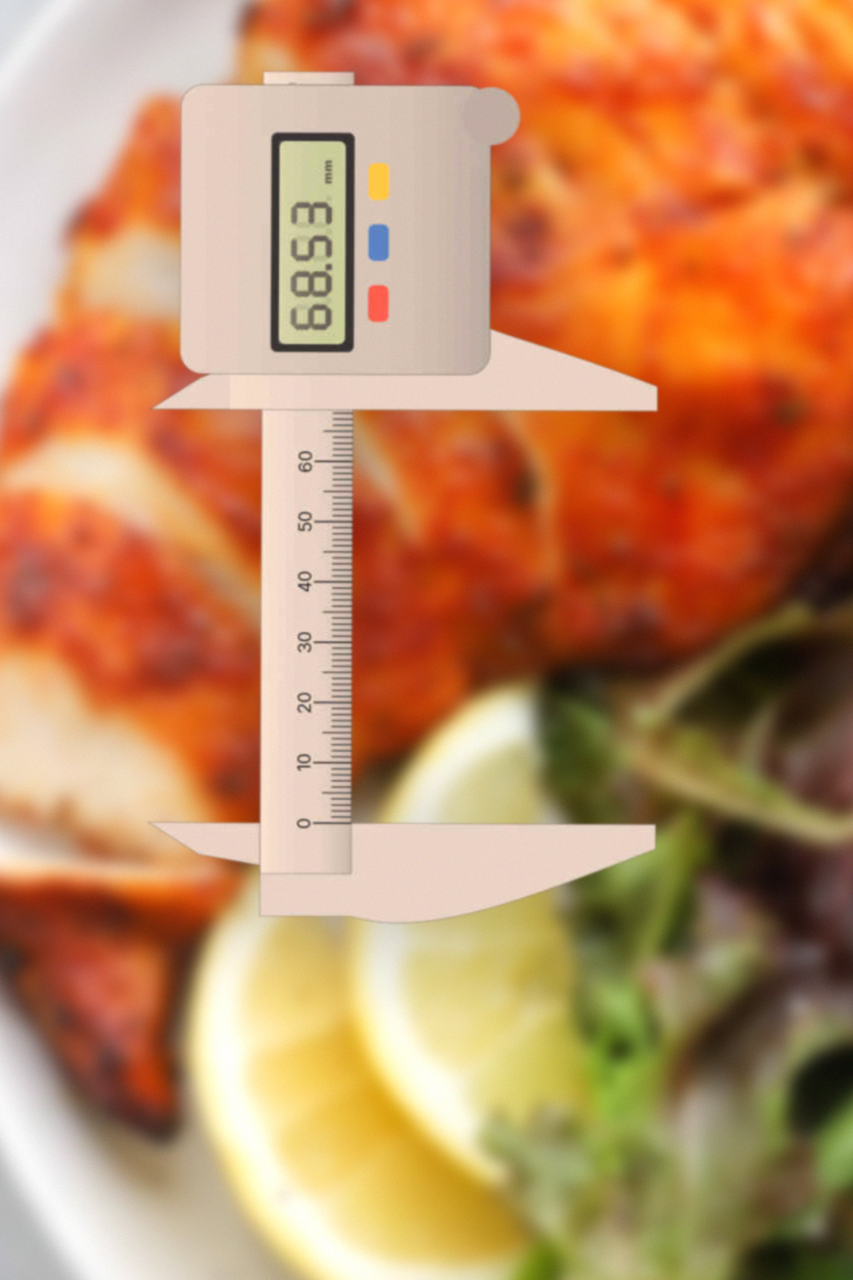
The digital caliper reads 68.53 mm
